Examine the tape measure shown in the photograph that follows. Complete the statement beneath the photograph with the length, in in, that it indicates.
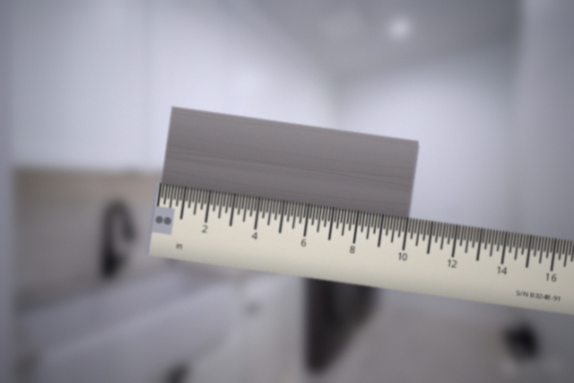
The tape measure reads 10 in
